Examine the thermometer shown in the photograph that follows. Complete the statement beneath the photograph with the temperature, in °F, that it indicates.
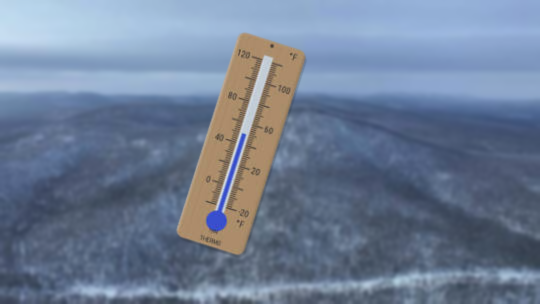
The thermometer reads 50 °F
